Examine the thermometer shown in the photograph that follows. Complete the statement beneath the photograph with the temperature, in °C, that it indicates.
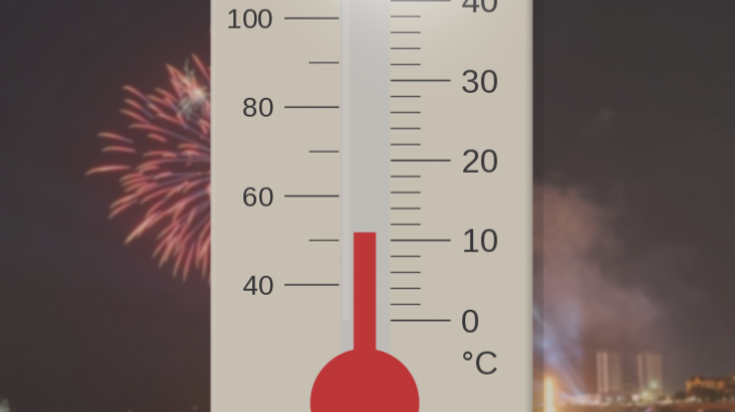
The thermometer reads 11 °C
